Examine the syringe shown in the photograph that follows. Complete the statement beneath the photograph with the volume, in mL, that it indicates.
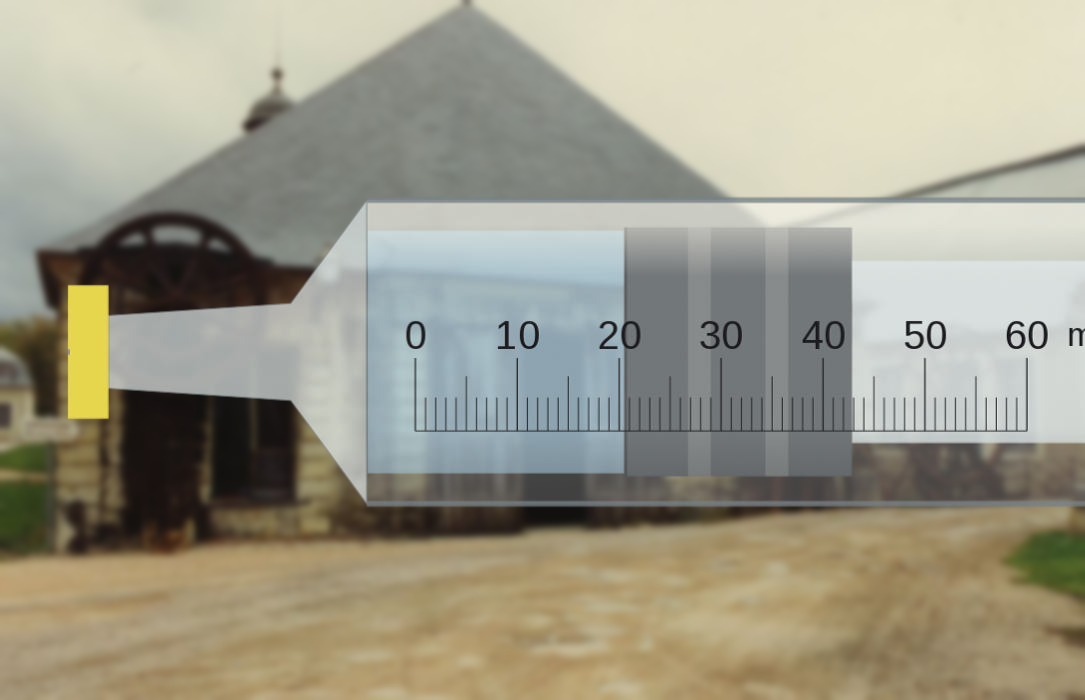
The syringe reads 20.5 mL
